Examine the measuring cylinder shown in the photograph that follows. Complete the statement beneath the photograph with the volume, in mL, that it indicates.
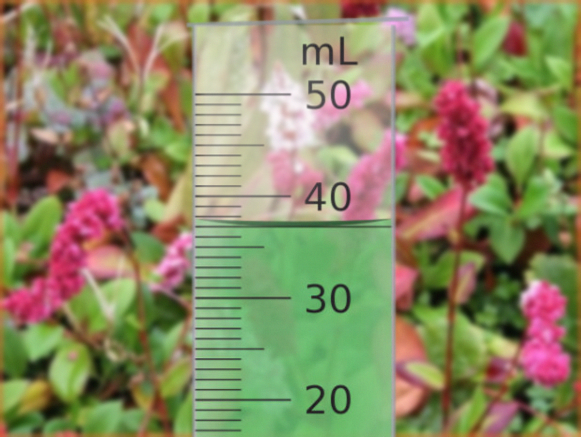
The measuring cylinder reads 37 mL
